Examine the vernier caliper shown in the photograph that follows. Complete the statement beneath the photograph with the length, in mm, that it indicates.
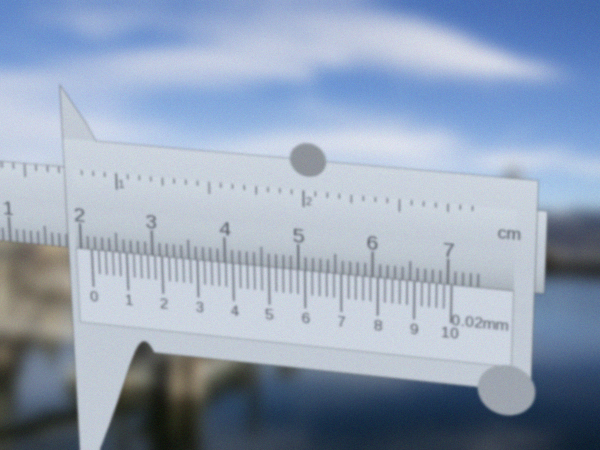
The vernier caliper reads 21.5 mm
